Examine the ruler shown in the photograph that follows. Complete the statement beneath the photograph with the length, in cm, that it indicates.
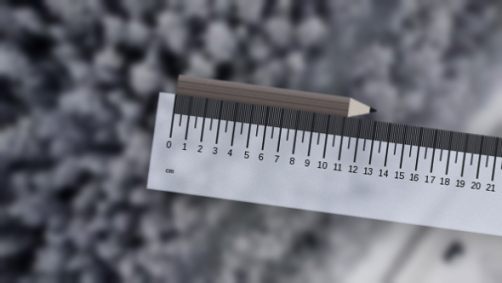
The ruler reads 13 cm
